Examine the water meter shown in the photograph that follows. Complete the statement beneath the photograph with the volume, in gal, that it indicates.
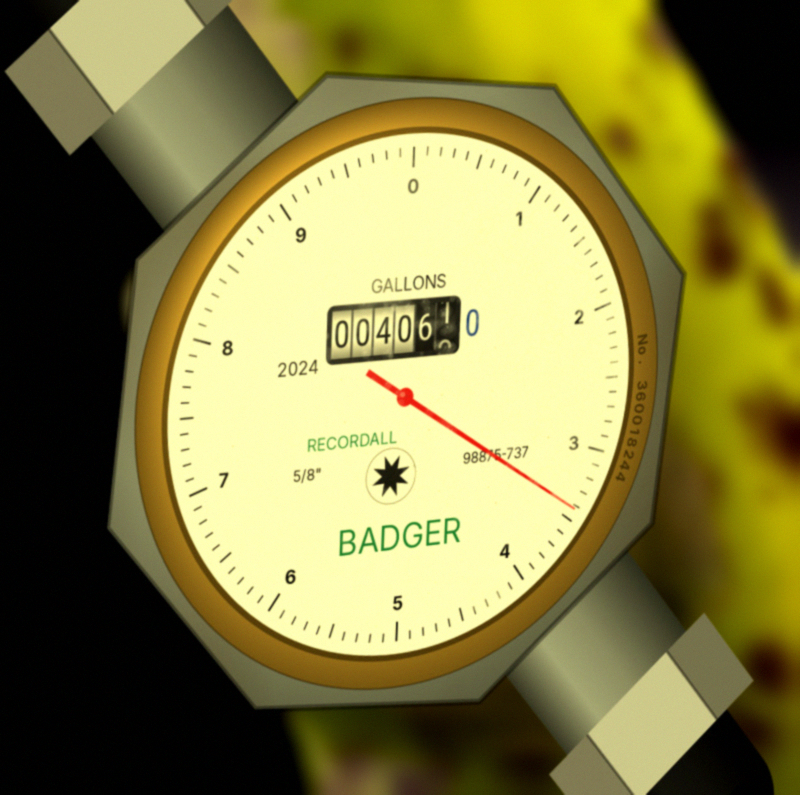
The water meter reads 40613.4 gal
